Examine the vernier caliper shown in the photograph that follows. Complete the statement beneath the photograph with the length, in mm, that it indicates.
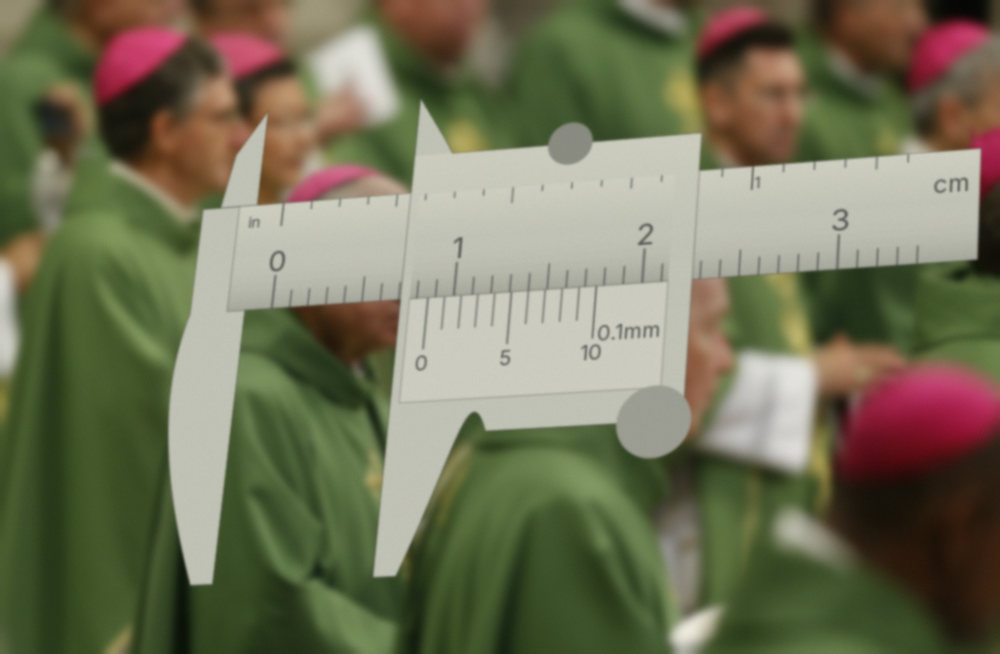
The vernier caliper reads 8.6 mm
